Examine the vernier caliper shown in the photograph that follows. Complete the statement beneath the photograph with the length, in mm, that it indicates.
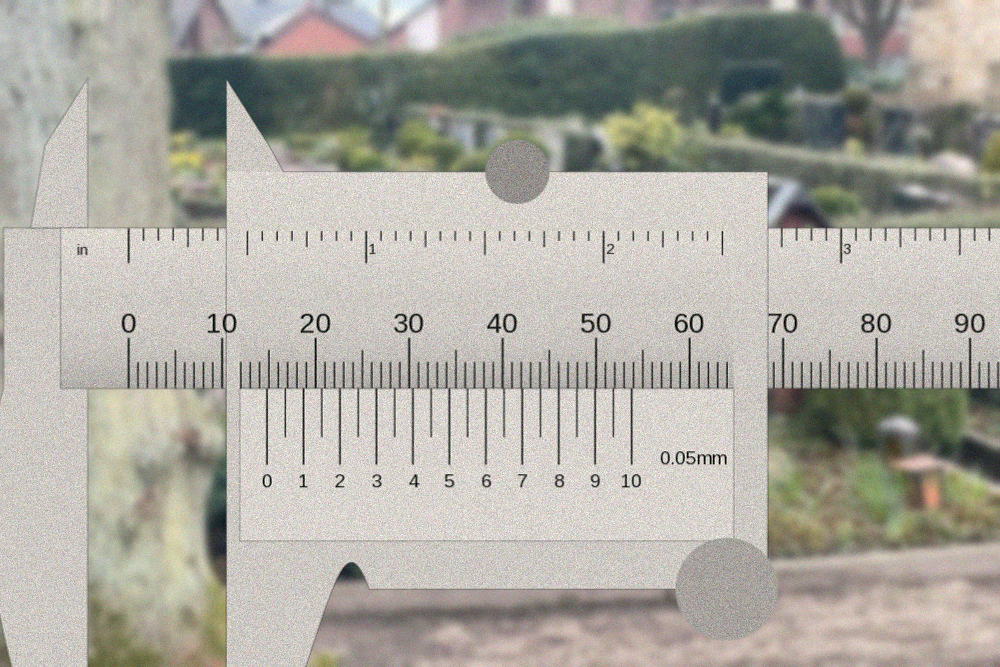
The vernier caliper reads 14.8 mm
